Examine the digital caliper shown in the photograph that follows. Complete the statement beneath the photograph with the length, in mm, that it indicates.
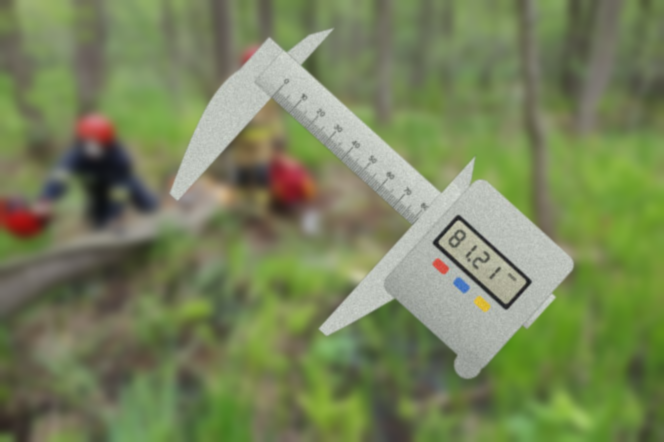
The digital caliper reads 81.21 mm
